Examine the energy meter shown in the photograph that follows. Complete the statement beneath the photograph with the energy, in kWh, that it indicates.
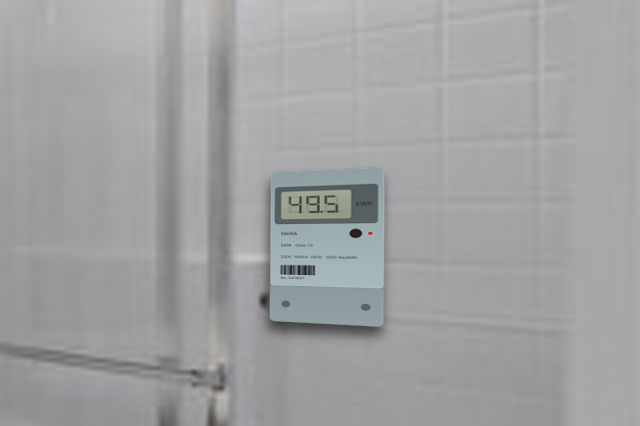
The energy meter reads 49.5 kWh
